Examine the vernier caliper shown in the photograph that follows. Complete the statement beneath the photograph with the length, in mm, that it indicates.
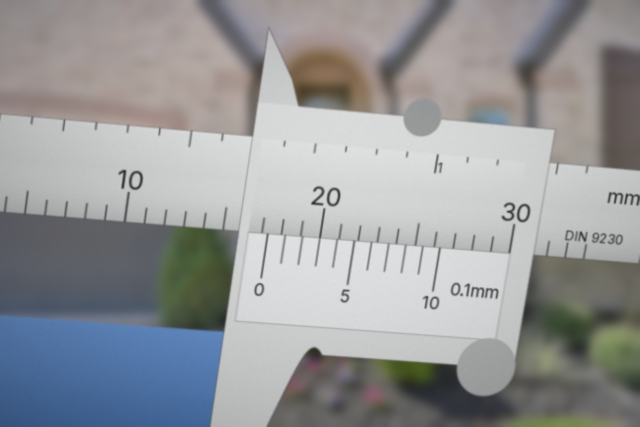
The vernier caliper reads 17.3 mm
